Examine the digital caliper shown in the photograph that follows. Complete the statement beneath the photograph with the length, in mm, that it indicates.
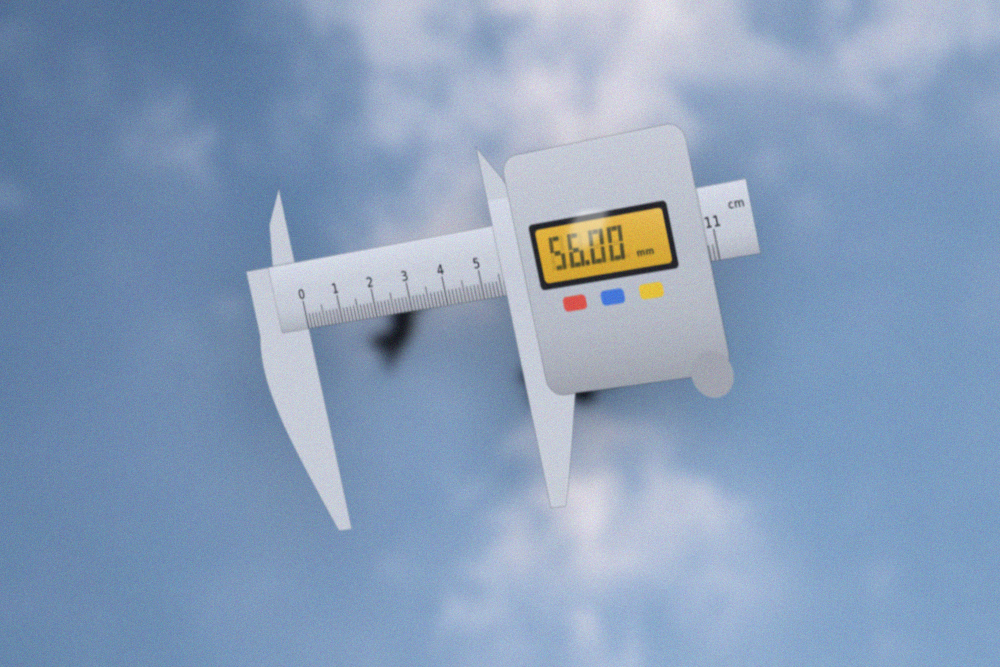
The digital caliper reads 56.00 mm
